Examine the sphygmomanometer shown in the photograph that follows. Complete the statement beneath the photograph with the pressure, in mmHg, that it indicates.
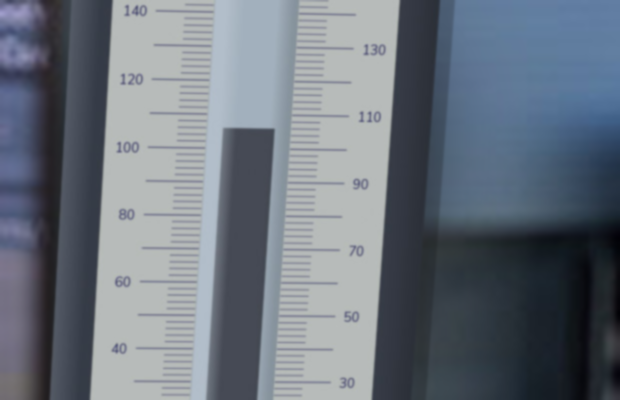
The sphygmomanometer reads 106 mmHg
